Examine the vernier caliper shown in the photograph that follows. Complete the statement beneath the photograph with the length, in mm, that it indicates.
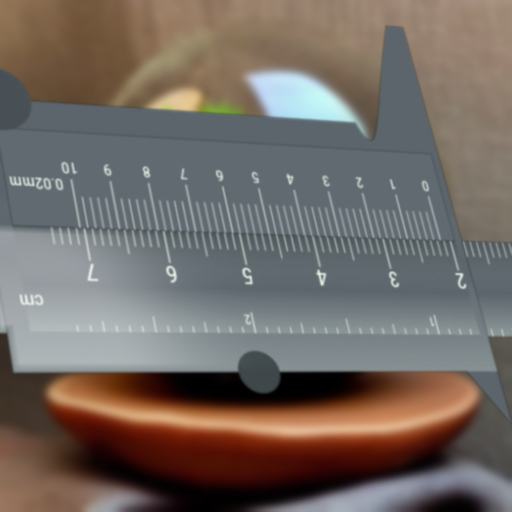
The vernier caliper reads 21.5 mm
